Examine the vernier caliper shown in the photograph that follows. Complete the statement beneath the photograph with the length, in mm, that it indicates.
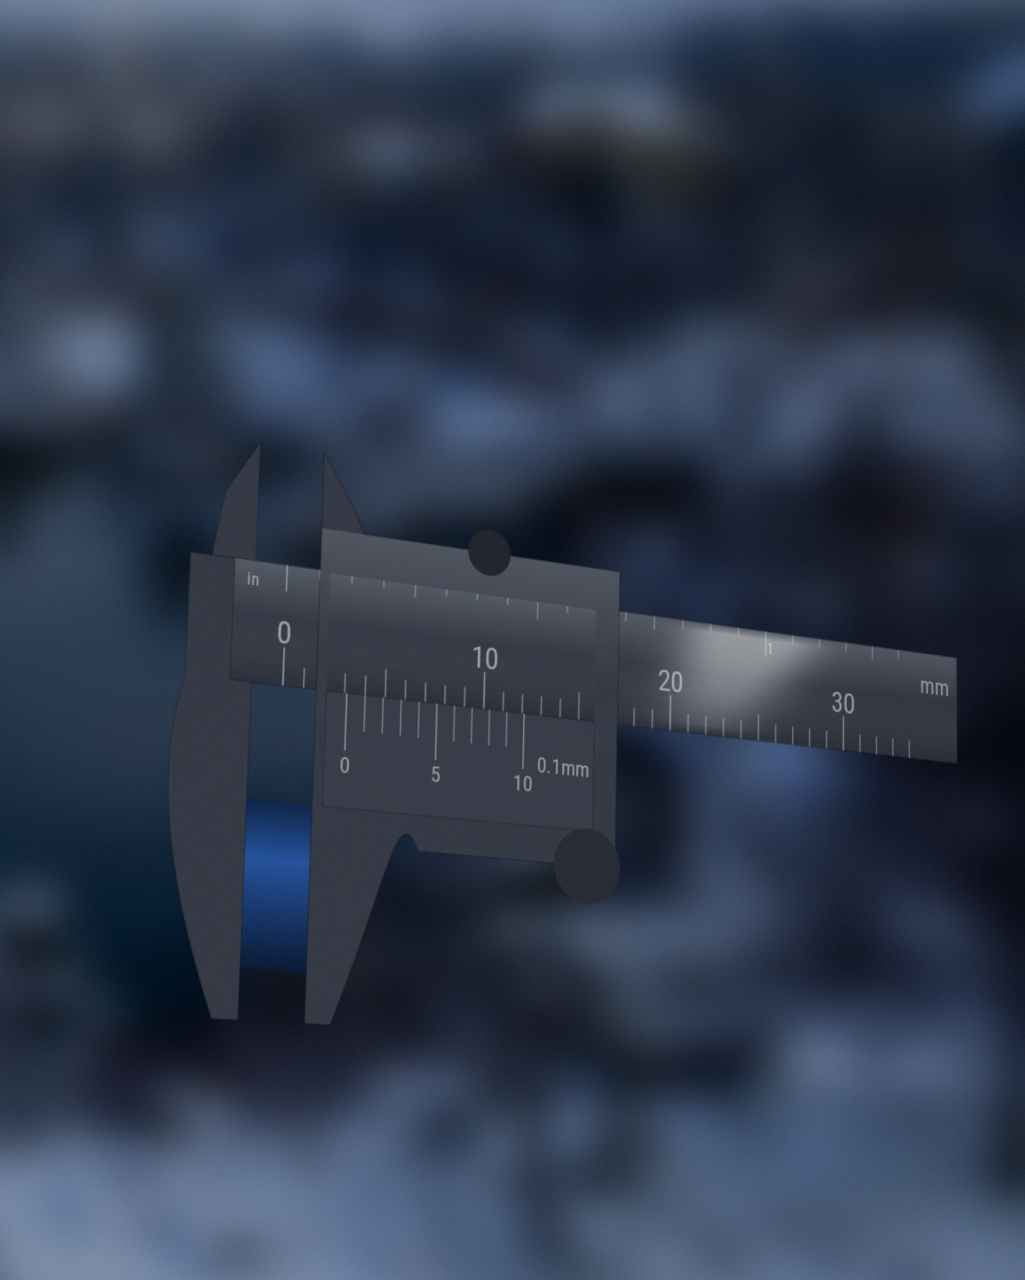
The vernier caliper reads 3.1 mm
